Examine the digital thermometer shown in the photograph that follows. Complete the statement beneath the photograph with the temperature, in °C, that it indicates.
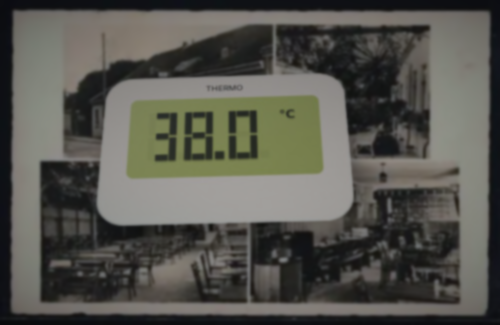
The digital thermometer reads 38.0 °C
